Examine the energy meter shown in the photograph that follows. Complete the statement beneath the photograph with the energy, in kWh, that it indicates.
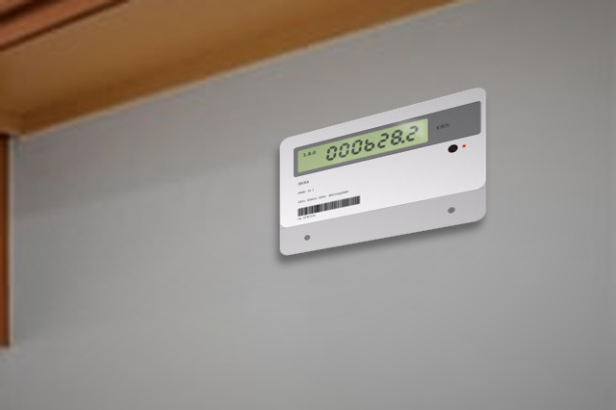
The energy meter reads 628.2 kWh
